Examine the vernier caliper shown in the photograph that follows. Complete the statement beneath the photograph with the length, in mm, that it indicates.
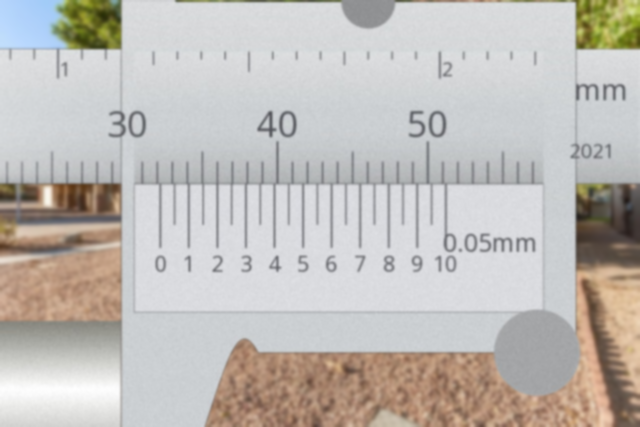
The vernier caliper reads 32.2 mm
